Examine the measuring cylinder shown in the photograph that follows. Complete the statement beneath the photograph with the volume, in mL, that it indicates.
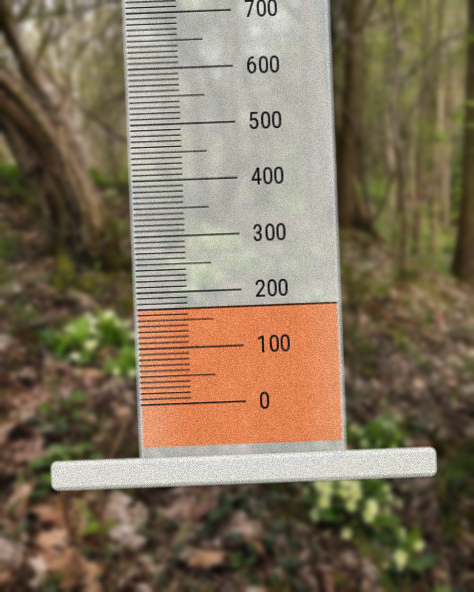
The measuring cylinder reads 170 mL
